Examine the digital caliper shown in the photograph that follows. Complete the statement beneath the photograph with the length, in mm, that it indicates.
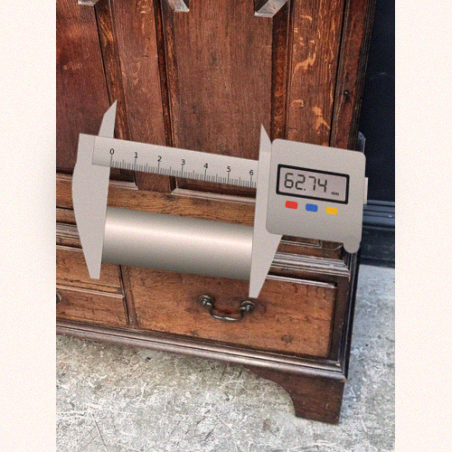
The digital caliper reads 62.74 mm
